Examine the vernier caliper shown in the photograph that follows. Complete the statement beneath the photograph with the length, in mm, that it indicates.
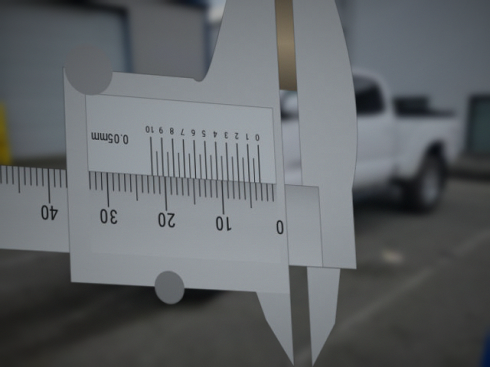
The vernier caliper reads 3.2 mm
